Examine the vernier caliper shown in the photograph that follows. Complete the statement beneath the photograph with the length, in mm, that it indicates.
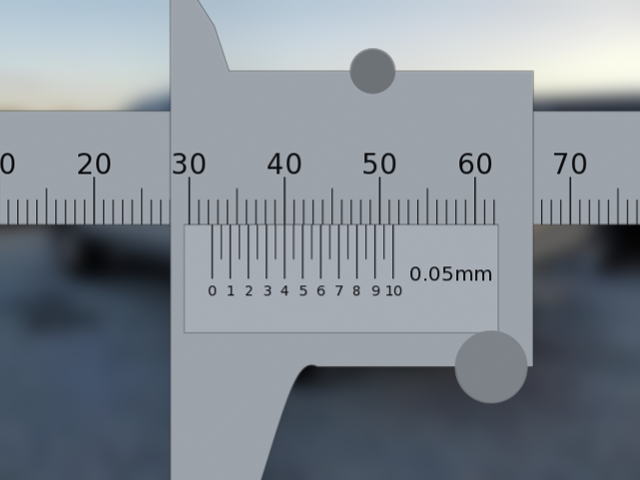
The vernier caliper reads 32.4 mm
